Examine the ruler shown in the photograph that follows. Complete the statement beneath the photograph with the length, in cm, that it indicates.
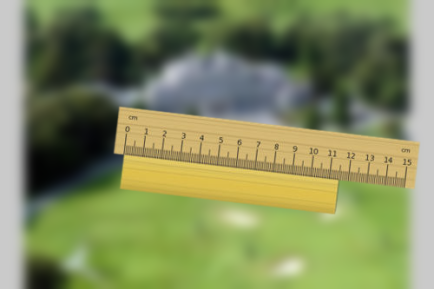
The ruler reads 11.5 cm
